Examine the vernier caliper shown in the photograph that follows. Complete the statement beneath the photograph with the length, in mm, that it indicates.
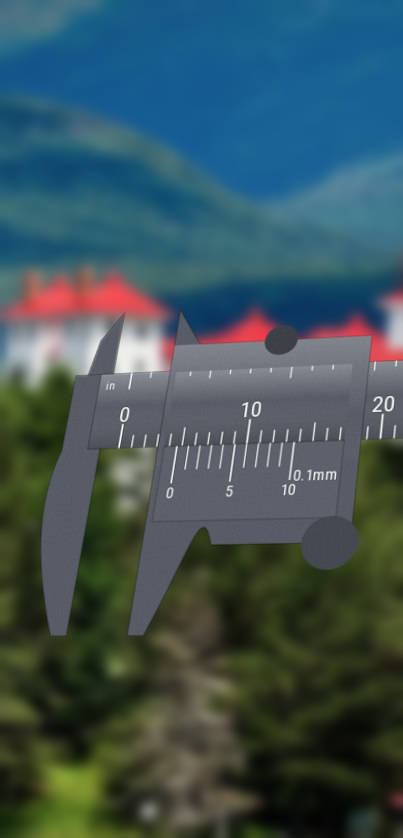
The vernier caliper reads 4.6 mm
